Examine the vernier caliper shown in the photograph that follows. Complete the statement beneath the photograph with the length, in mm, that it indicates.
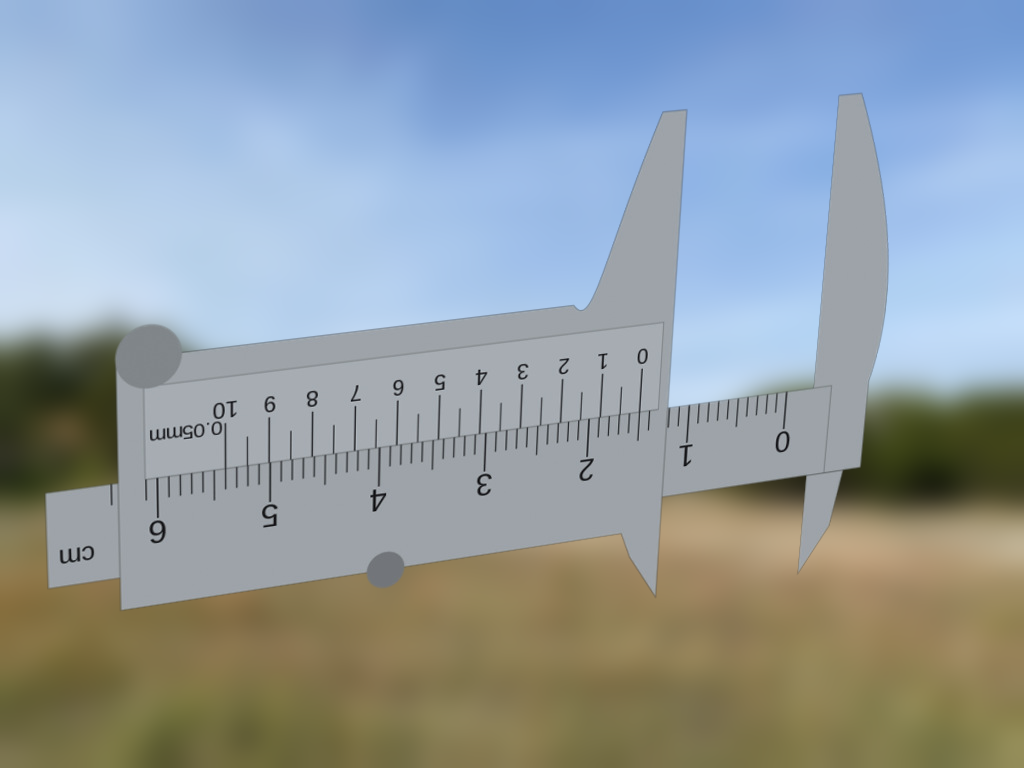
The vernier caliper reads 15.0 mm
